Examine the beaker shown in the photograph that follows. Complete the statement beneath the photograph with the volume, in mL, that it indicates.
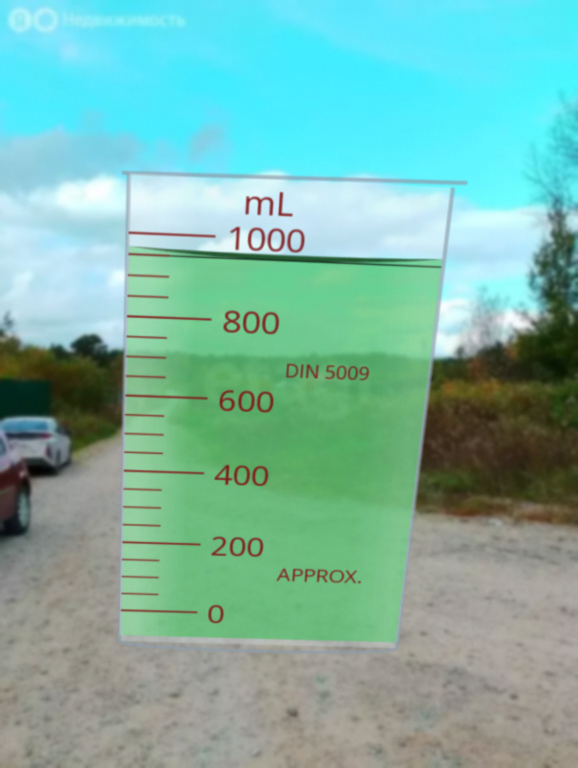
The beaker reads 950 mL
